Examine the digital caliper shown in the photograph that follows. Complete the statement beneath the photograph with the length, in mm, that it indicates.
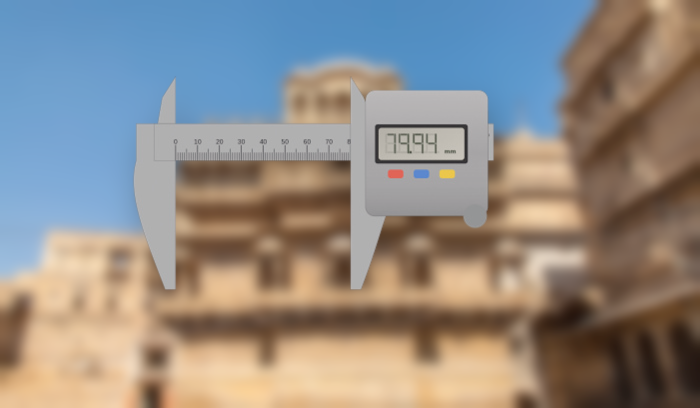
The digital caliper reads 79.94 mm
